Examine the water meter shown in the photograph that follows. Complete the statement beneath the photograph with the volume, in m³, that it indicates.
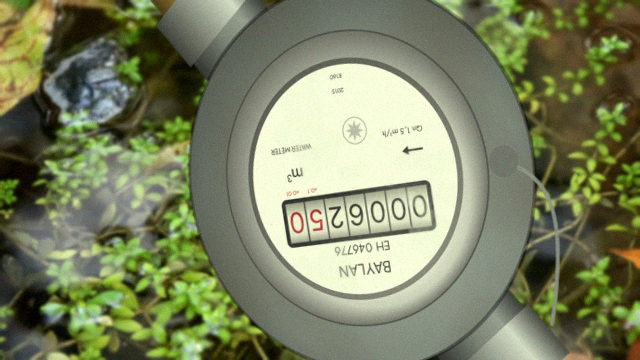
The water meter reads 62.50 m³
